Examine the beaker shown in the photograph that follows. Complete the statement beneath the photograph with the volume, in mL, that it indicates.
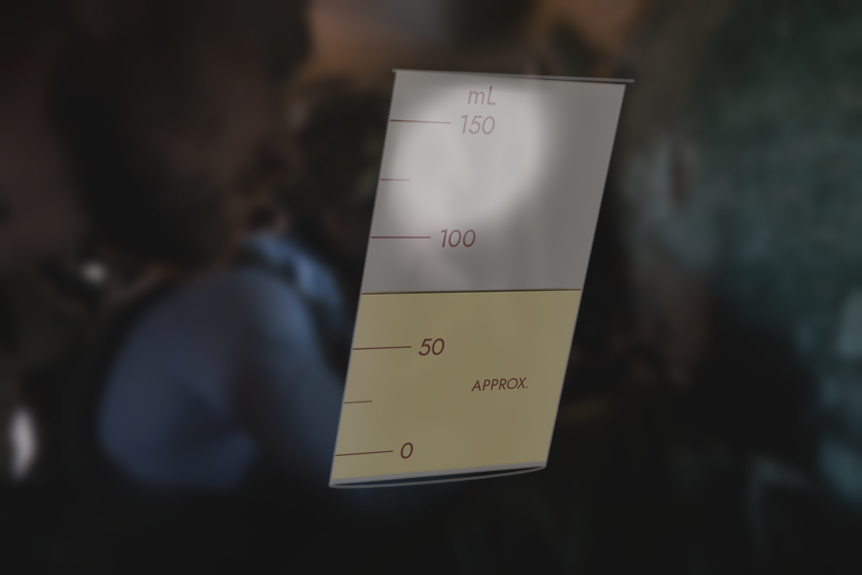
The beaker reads 75 mL
